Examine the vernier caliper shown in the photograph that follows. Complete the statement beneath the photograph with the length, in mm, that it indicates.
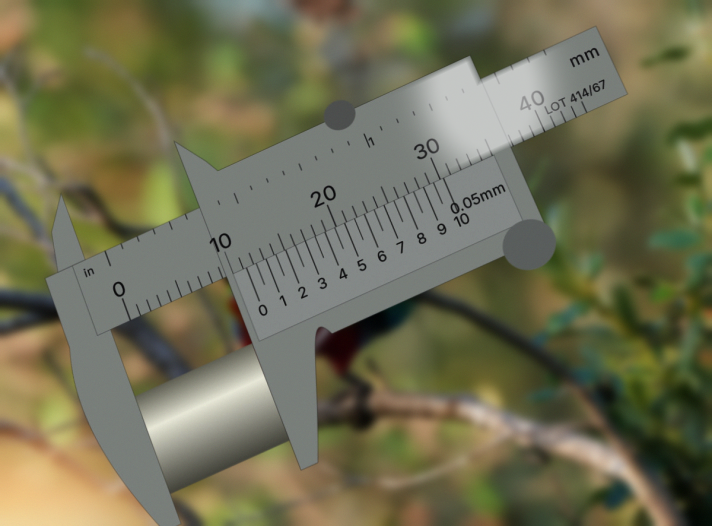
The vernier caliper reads 11.3 mm
